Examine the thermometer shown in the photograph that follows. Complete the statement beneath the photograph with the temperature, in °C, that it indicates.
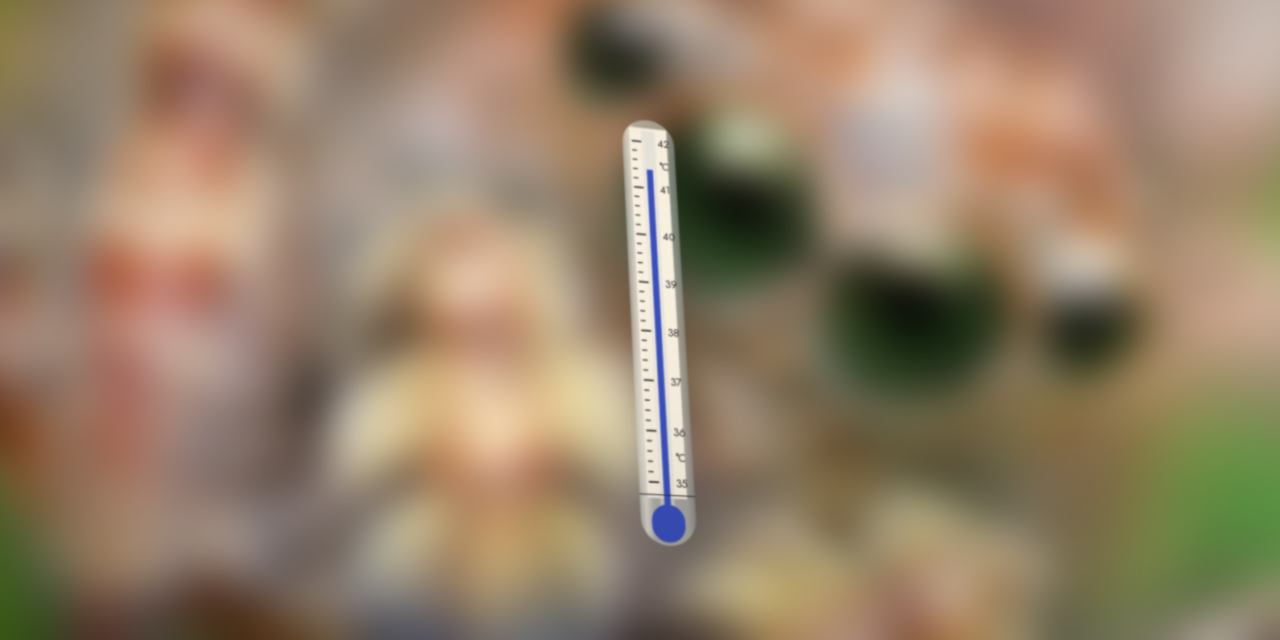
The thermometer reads 41.4 °C
